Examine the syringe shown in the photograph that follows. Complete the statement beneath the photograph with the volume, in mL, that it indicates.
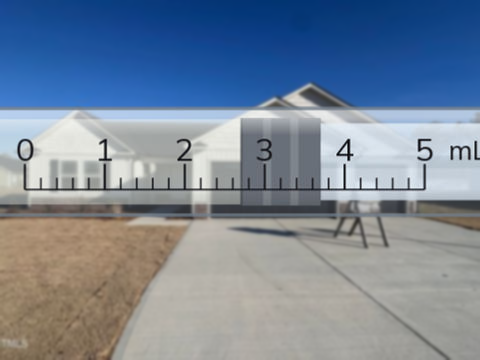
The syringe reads 2.7 mL
